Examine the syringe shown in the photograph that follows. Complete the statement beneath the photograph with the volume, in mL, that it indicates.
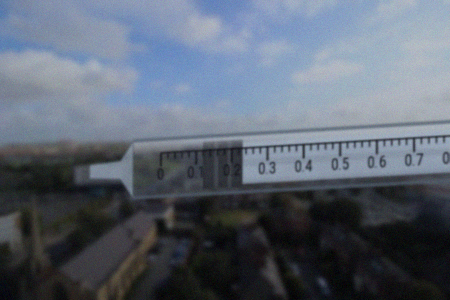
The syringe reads 0.12 mL
